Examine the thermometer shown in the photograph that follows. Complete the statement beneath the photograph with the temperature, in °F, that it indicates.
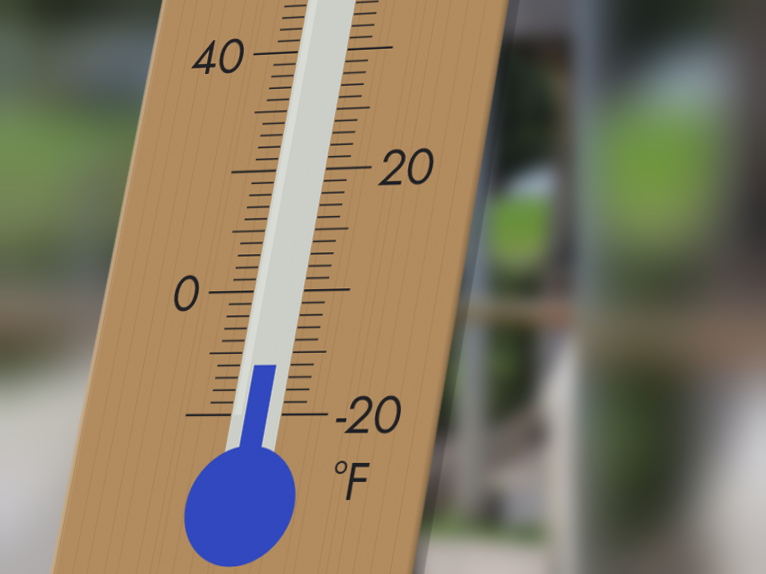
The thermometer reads -12 °F
